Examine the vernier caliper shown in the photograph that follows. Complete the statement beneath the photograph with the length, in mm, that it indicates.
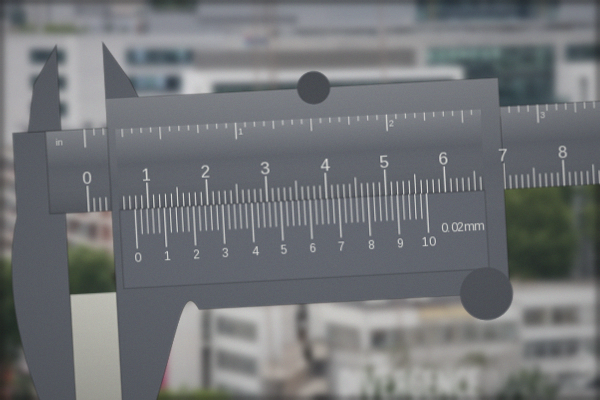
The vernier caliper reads 7.8 mm
